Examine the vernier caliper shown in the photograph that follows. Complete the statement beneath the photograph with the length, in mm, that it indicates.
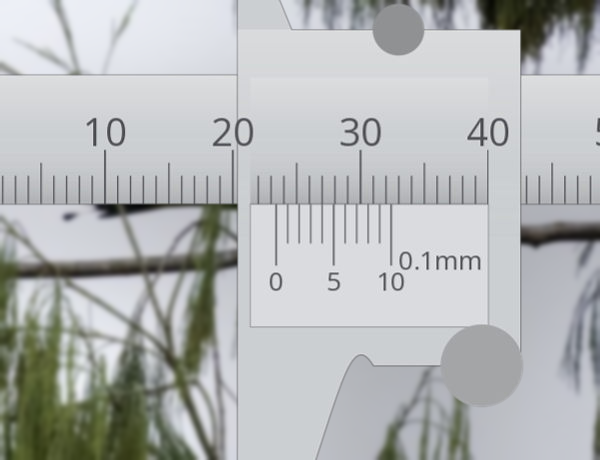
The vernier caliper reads 23.4 mm
